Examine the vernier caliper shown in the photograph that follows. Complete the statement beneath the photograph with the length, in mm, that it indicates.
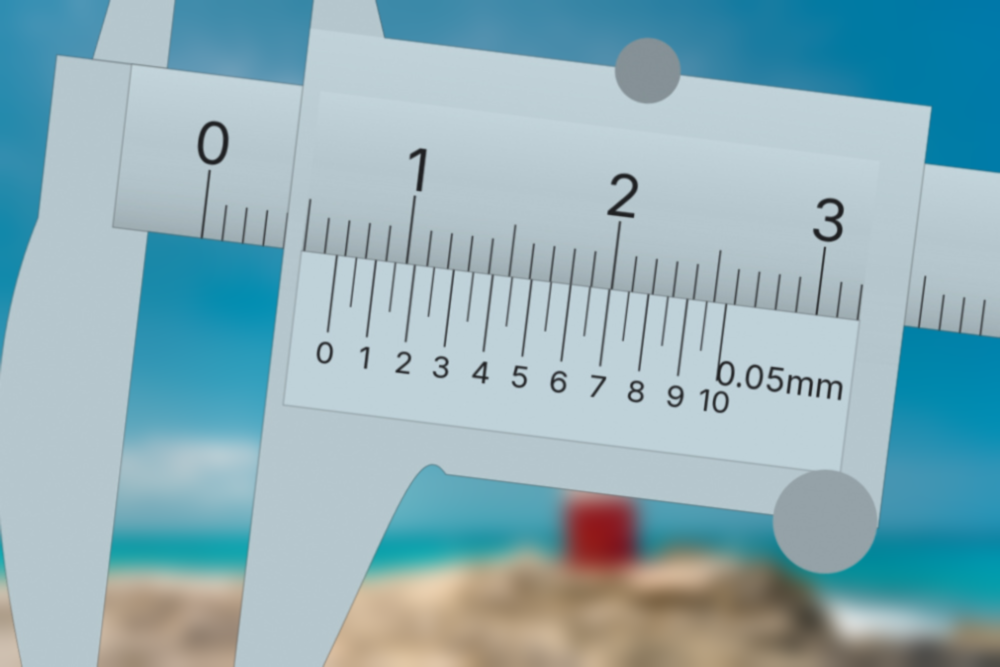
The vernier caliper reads 6.6 mm
